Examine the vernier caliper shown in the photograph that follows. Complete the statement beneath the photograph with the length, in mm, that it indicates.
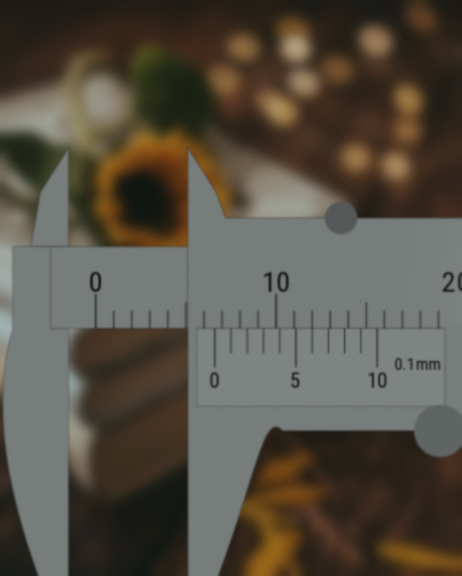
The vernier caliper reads 6.6 mm
